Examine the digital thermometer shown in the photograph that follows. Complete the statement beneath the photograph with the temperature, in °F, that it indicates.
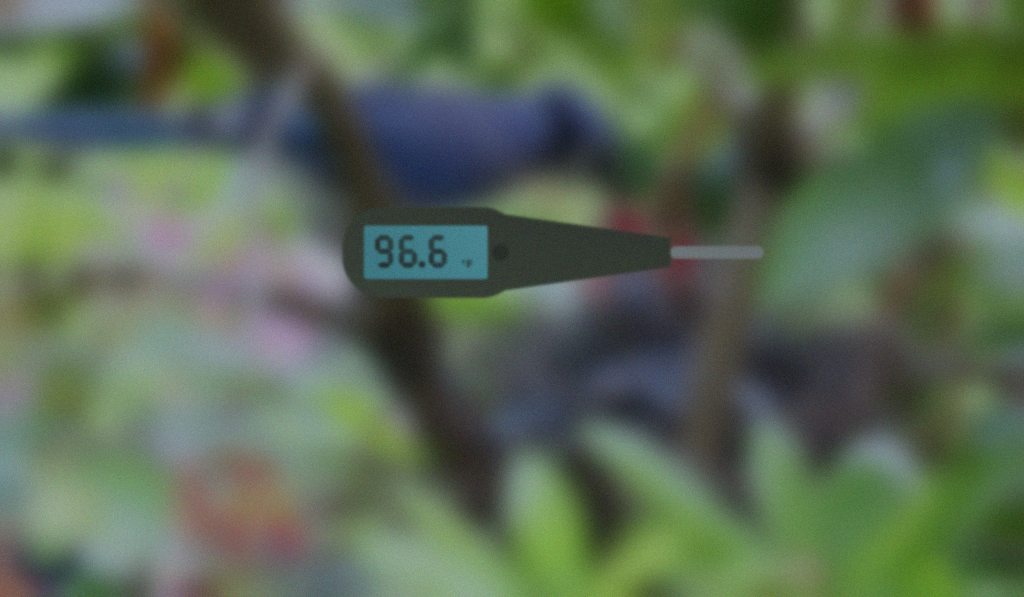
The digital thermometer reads 96.6 °F
